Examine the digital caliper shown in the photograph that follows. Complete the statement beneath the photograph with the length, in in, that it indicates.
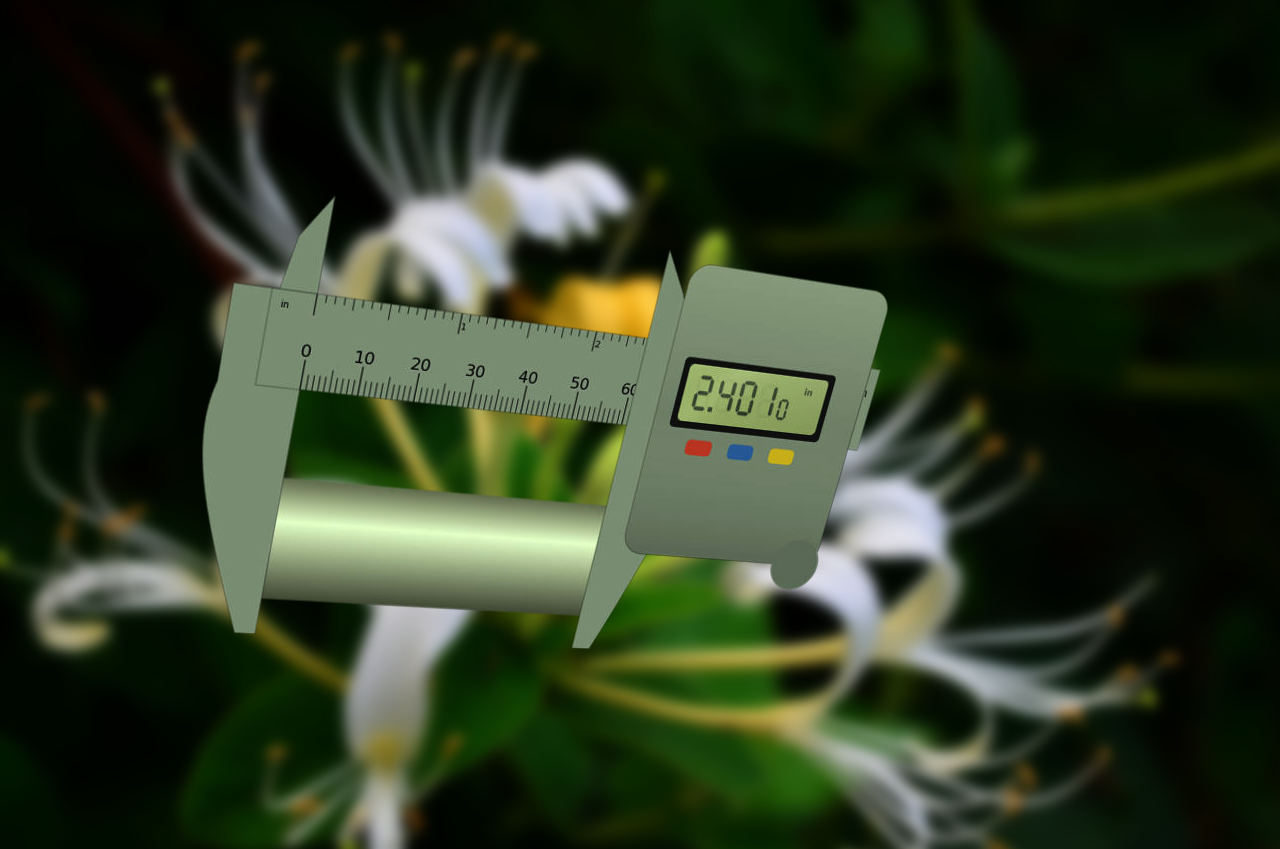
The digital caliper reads 2.4010 in
